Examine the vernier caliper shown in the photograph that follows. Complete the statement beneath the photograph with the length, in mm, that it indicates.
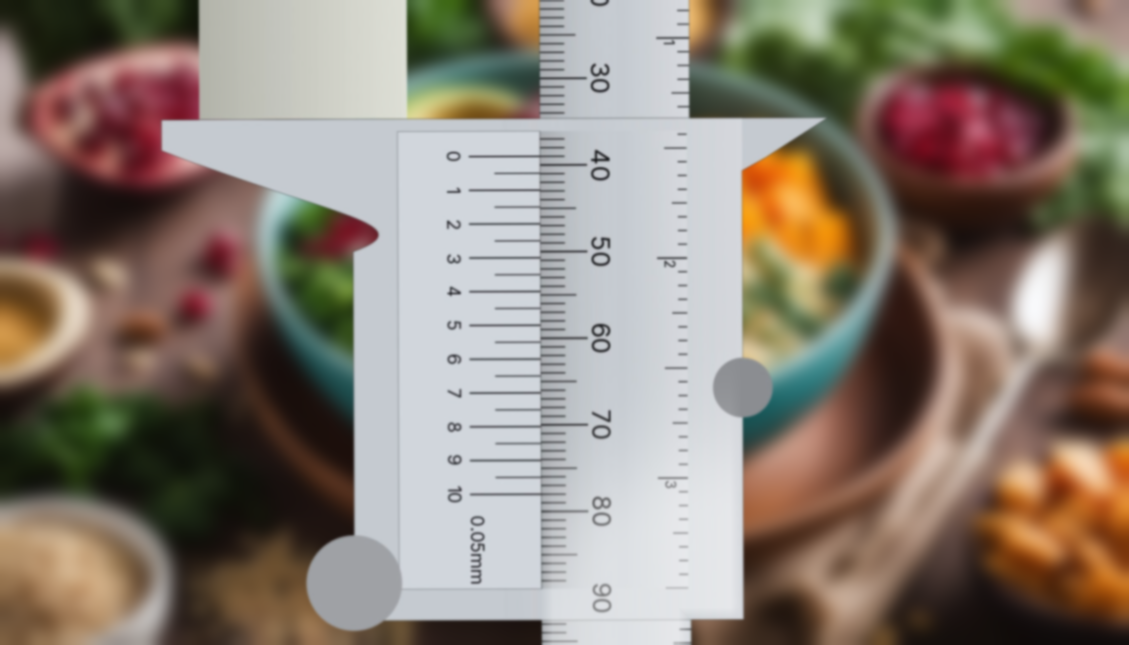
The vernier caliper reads 39.0 mm
